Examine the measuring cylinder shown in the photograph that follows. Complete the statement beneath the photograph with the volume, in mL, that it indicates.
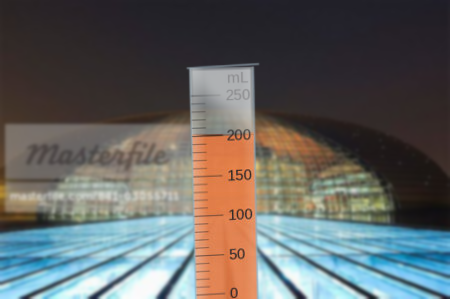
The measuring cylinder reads 200 mL
